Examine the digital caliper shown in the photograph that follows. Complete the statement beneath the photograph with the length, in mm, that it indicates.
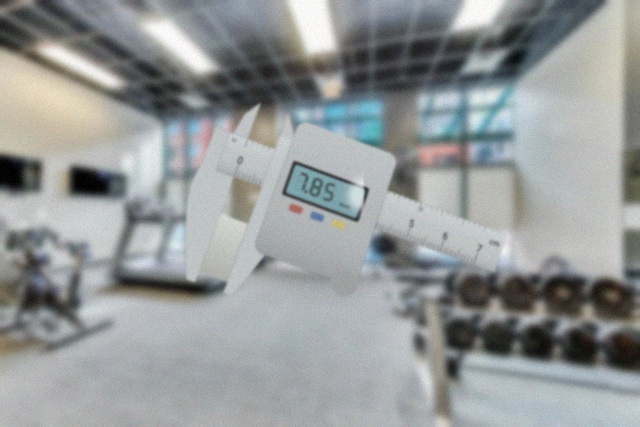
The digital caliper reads 7.85 mm
